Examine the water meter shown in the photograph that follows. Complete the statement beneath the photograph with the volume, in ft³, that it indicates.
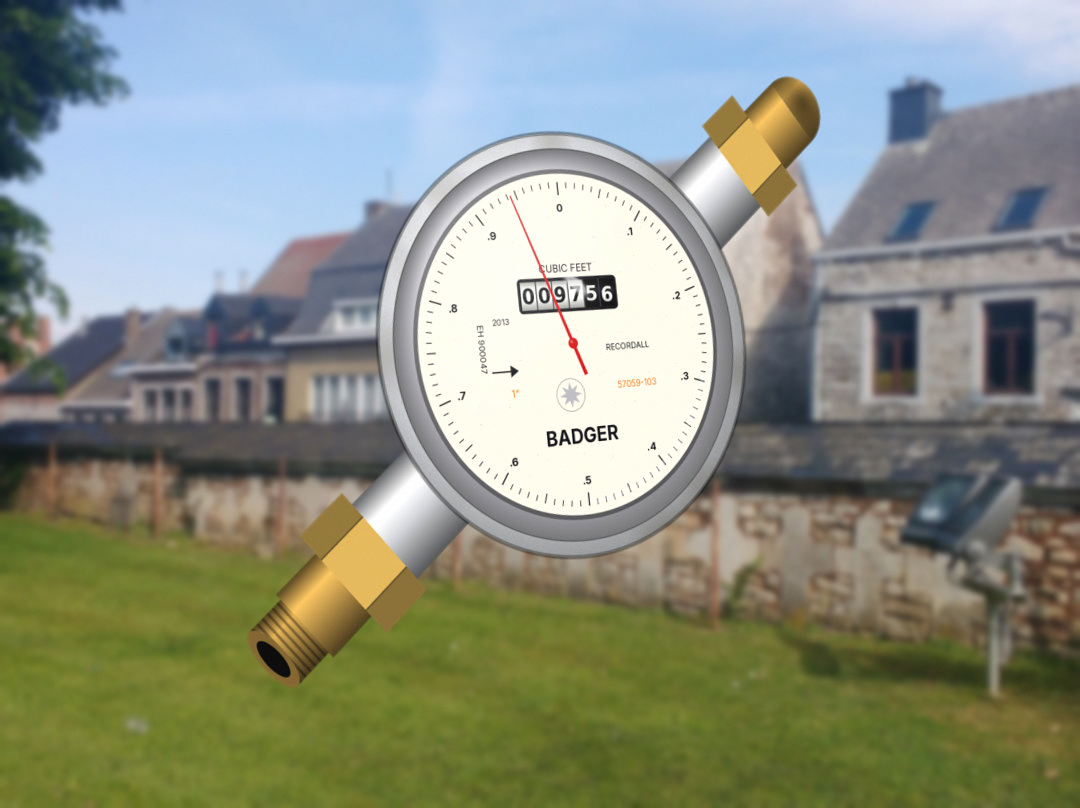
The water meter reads 9755.94 ft³
